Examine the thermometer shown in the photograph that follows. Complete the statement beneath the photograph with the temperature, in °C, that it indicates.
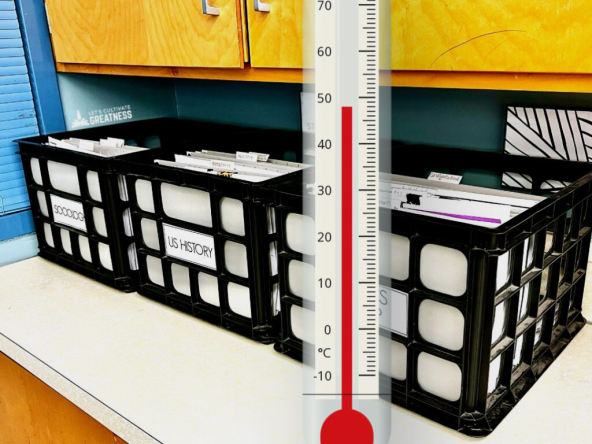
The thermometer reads 48 °C
